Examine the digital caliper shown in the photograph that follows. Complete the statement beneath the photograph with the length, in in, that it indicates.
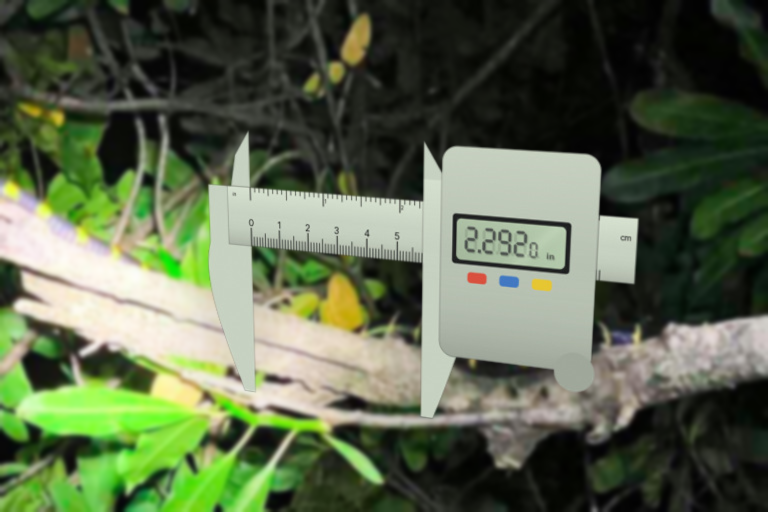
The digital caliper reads 2.2920 in
